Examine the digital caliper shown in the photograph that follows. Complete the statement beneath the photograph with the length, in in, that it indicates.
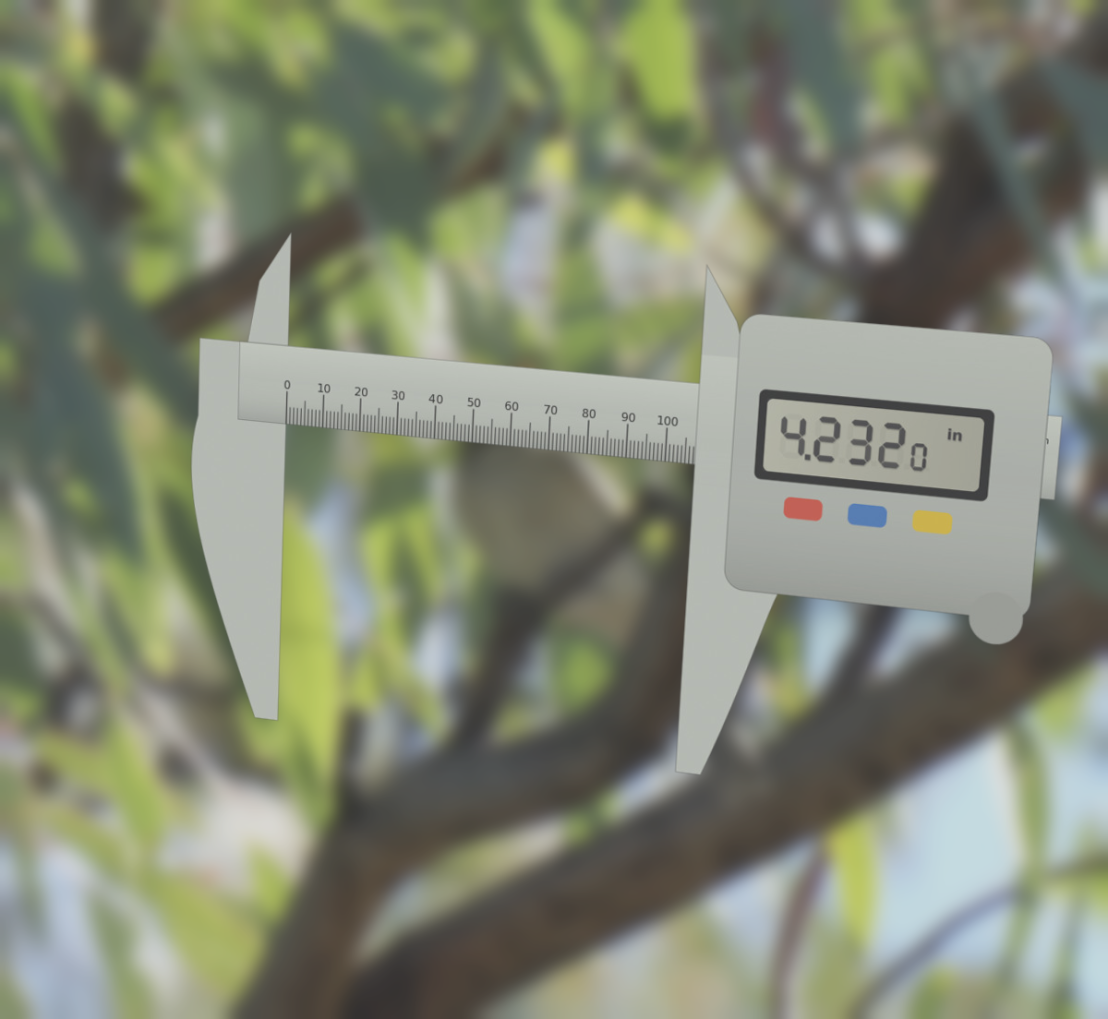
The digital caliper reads 4.2320 in
